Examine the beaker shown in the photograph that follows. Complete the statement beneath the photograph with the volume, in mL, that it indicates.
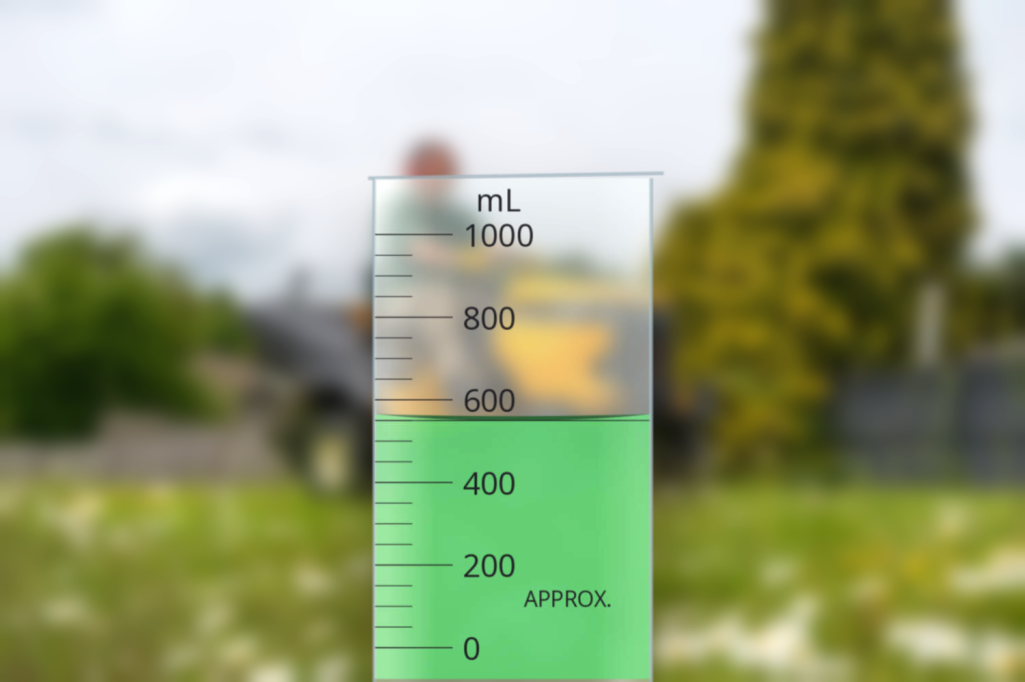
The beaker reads 550 mL
